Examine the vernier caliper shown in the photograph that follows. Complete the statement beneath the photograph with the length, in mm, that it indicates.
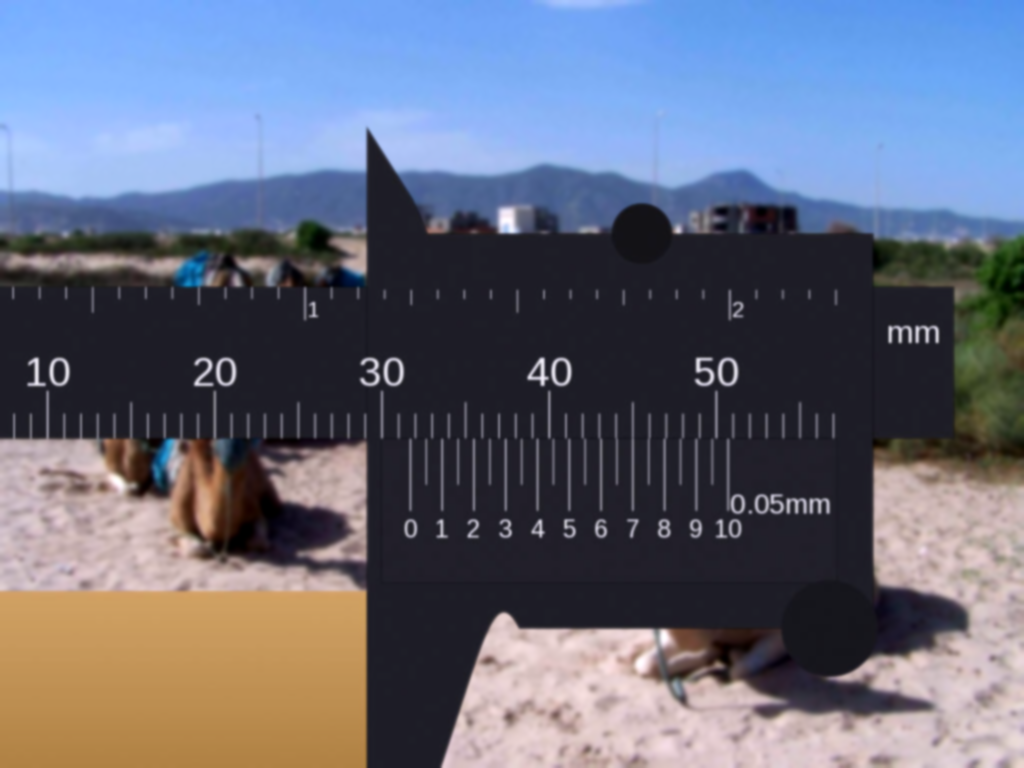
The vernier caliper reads 31.7 mm
